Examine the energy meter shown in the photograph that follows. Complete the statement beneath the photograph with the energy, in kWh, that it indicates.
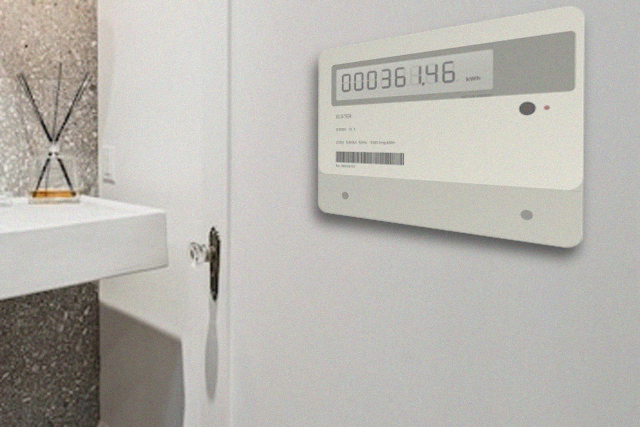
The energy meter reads 361.46 kWh
